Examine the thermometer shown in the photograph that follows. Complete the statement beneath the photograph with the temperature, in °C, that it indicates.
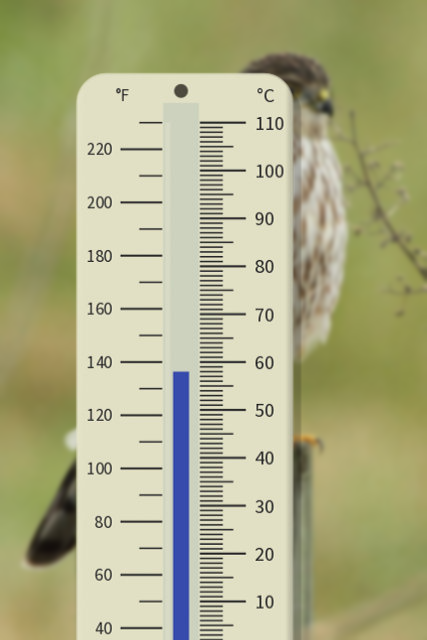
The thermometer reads 58 °C
